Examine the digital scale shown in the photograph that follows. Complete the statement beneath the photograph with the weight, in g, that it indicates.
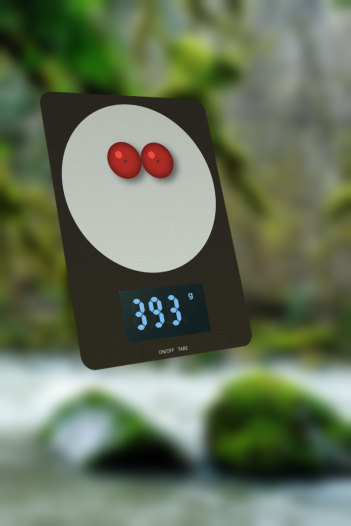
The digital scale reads 393 g
